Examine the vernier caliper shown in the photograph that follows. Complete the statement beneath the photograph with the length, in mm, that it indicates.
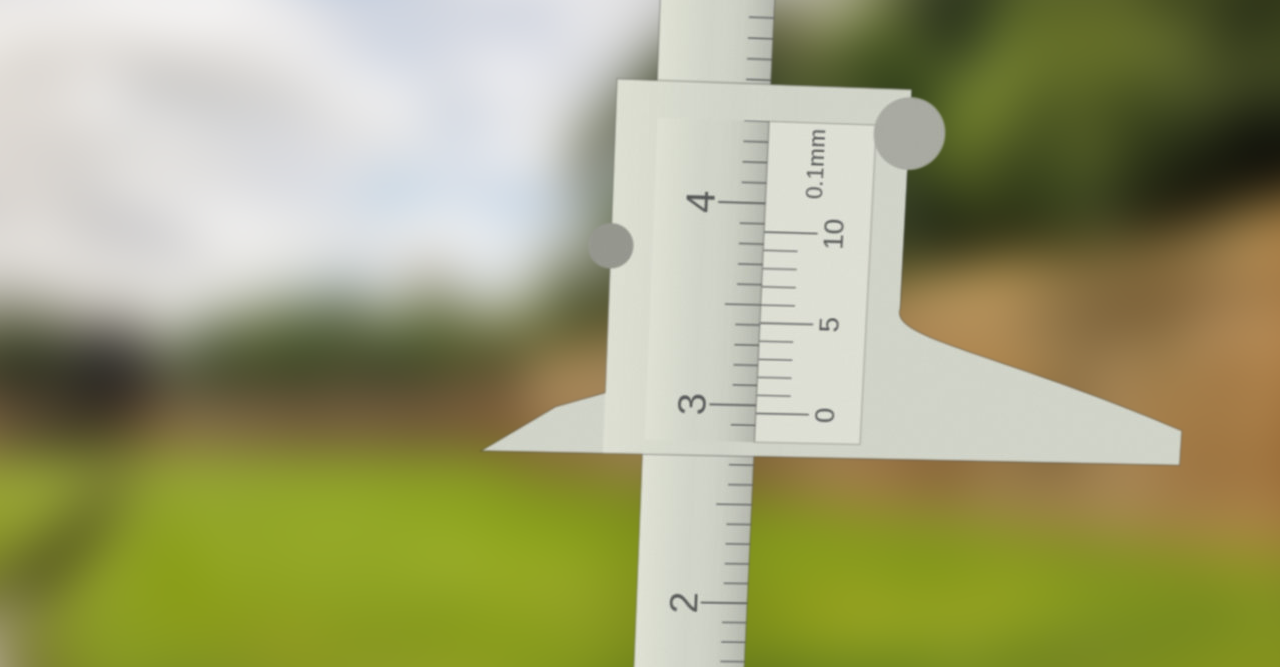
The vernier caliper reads 29.6 mm
